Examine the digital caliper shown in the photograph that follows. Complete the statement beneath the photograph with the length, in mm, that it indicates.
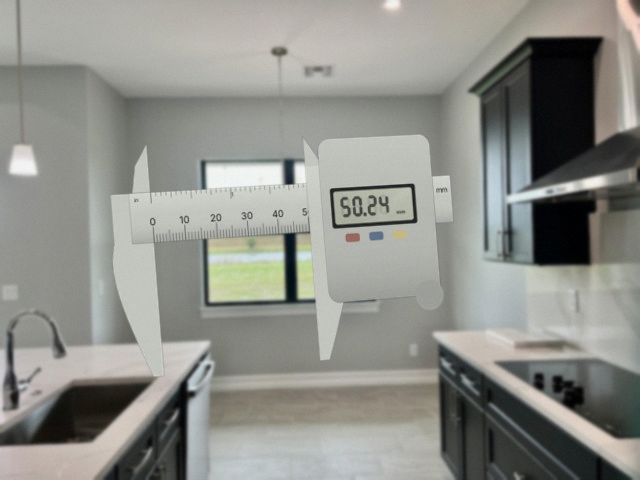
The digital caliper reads 50.24 mm
